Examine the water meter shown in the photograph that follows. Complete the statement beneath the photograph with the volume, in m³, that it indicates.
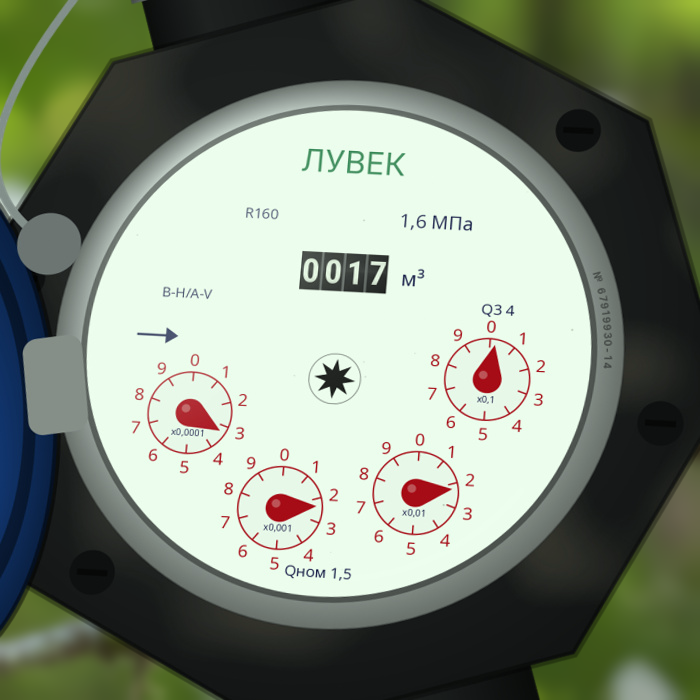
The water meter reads 17.0223 m³
